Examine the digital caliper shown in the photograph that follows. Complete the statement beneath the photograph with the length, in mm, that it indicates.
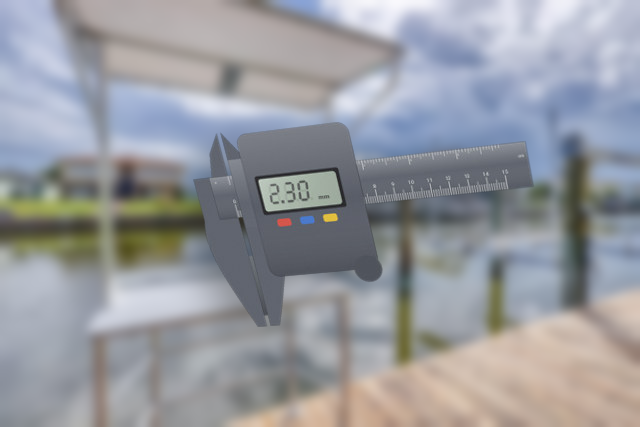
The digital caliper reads 2.30 mm
